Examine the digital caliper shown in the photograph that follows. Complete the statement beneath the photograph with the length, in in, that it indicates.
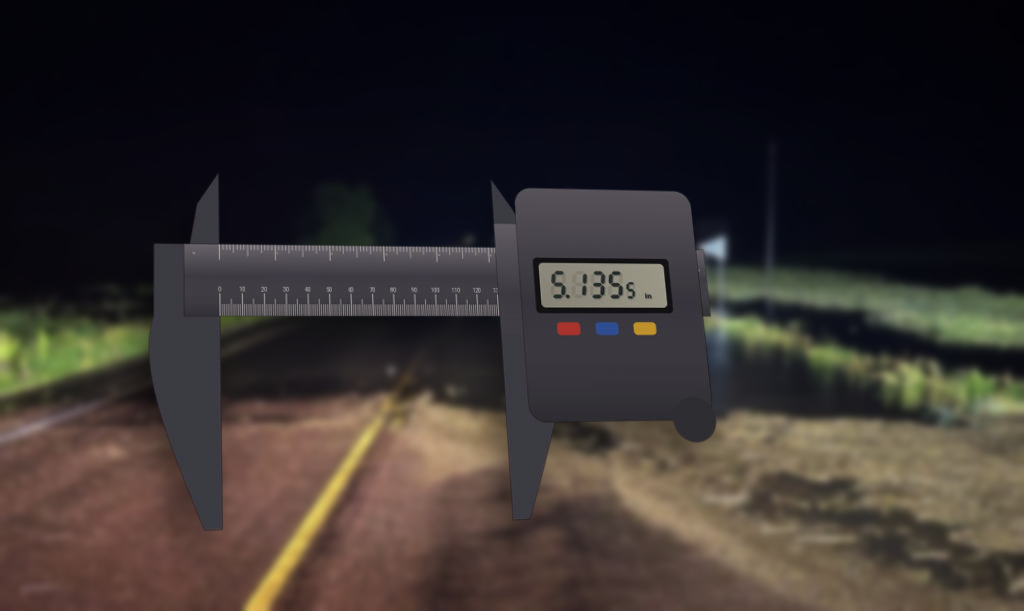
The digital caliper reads 5.1355 in
